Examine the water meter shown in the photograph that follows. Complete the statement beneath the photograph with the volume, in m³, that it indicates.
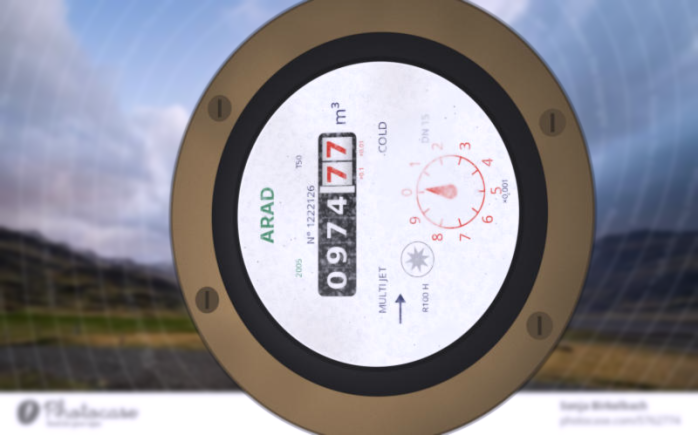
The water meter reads 974.770 m³
